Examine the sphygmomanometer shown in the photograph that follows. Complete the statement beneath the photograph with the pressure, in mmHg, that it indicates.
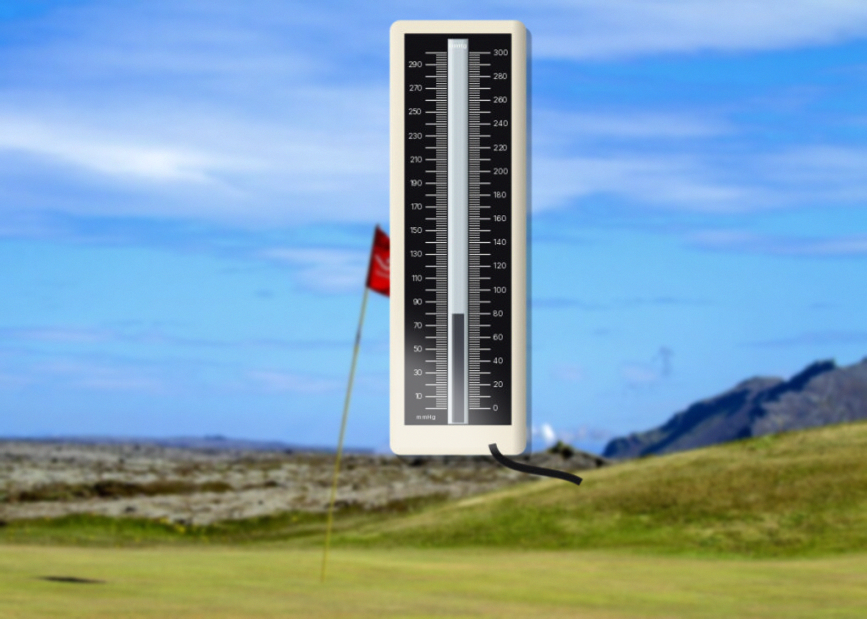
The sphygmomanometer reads 80 mmHg
